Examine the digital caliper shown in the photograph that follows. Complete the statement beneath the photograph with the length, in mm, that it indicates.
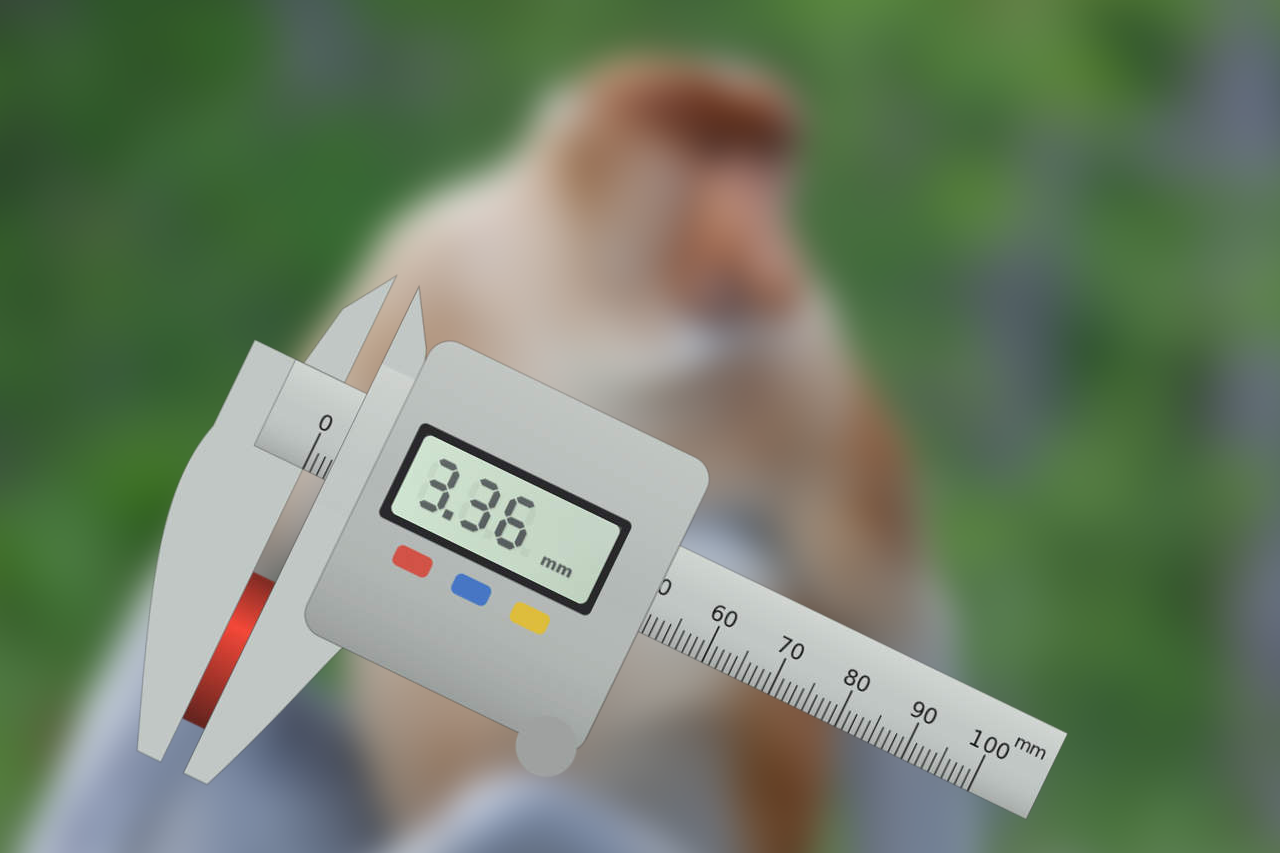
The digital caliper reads 3.36 mm
